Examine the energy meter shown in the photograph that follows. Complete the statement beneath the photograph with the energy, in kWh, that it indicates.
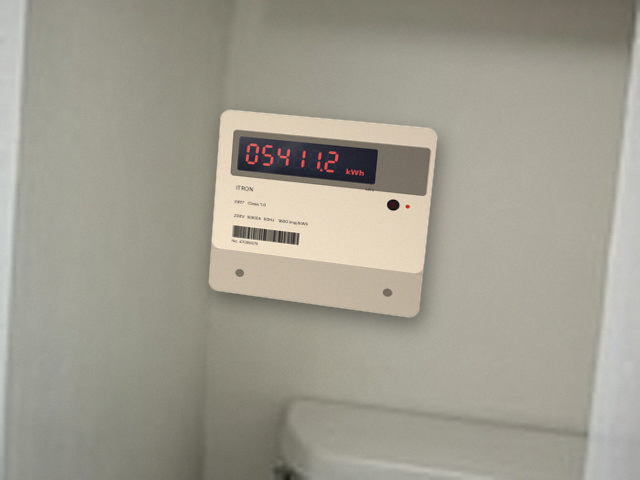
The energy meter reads 5411.2 kWh
